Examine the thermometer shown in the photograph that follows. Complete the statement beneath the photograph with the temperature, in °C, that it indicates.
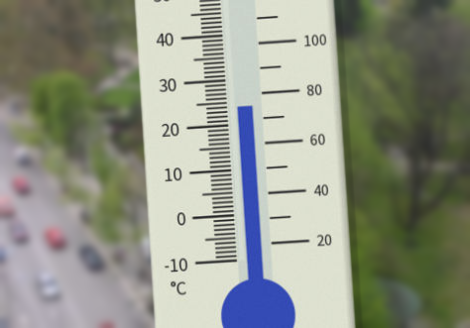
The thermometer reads 24 °C
